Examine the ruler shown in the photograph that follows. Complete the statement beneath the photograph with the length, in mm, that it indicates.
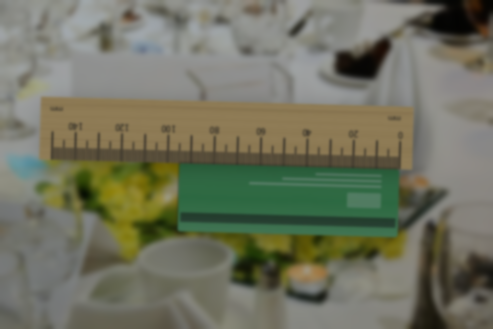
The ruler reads 95 mm
